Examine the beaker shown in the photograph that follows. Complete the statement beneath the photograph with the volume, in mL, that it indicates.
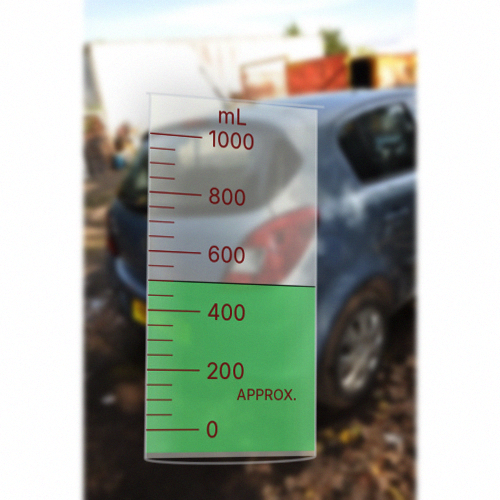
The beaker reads 500 mL
